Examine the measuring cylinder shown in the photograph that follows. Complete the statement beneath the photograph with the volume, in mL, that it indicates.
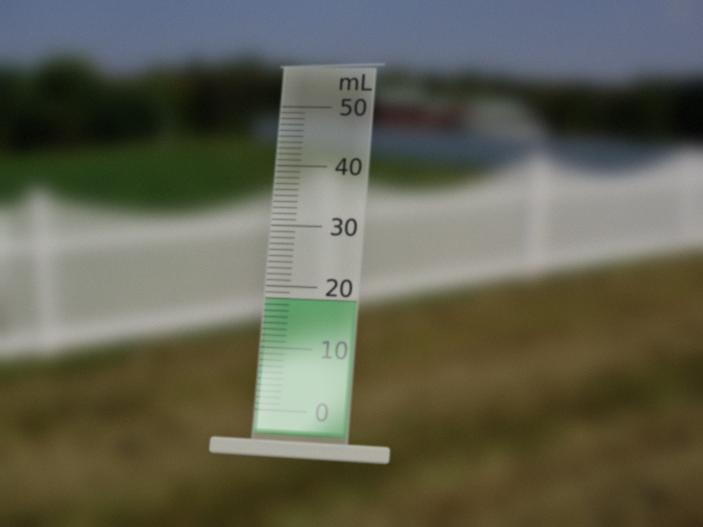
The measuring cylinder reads 18 mL
